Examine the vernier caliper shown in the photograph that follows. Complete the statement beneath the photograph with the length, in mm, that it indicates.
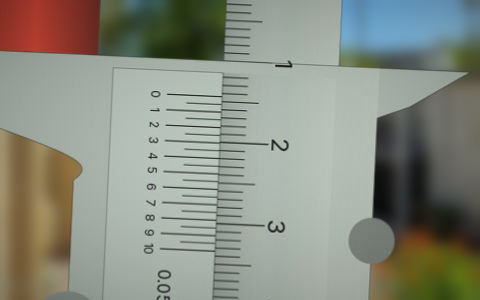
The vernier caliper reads 14.4 mm
